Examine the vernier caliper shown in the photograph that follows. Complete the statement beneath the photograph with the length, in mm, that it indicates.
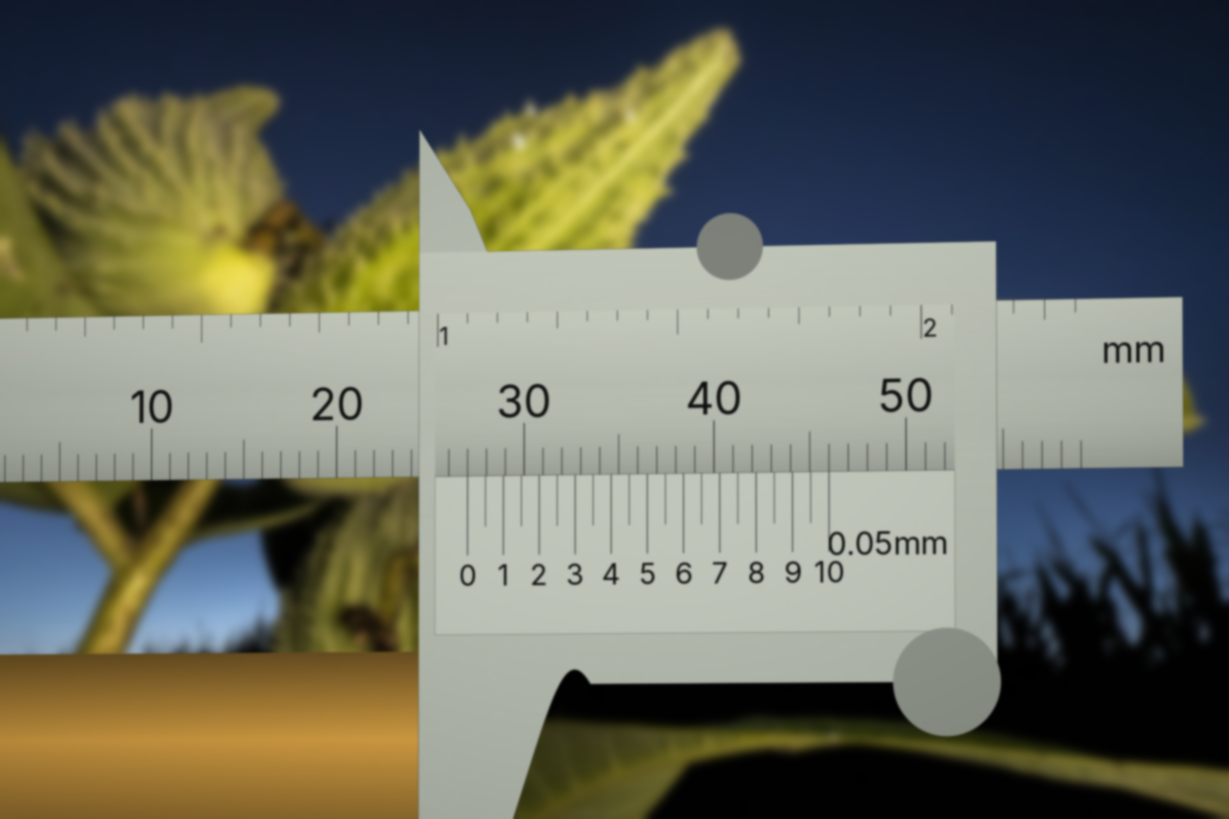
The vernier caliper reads 27.0 mm
